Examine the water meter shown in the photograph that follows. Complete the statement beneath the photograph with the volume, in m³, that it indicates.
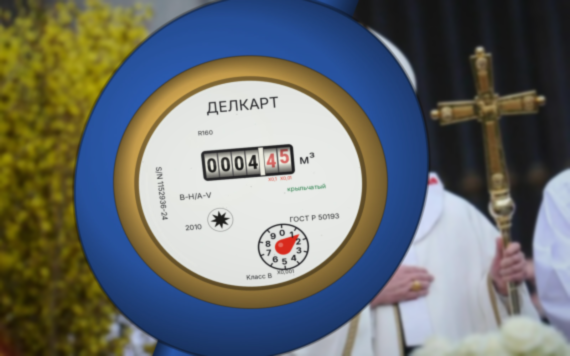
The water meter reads 4.451 m³
